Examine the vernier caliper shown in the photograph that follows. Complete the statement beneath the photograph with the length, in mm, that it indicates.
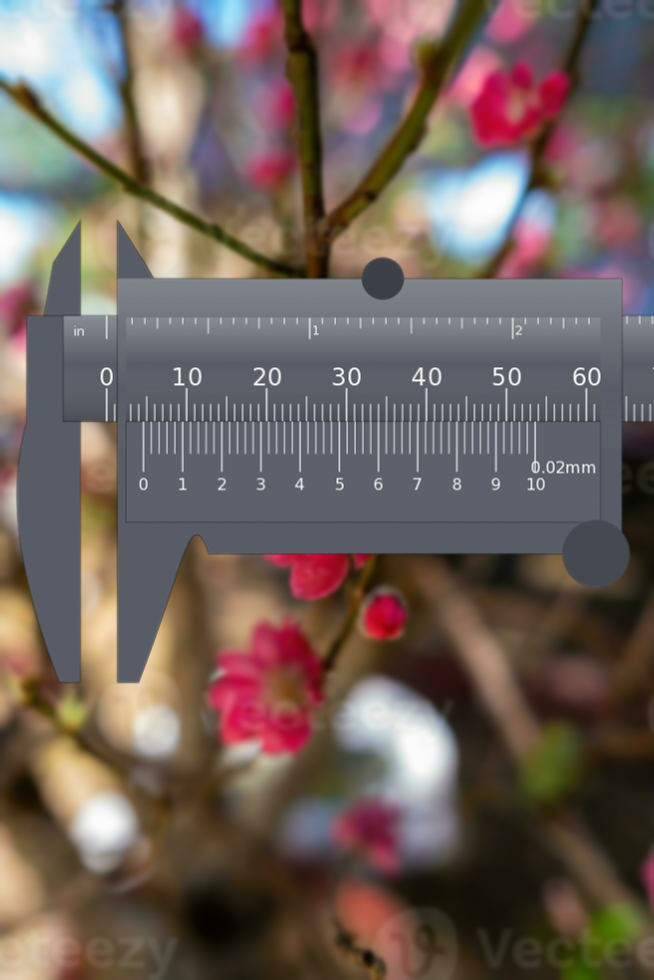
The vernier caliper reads 4.6 mm
